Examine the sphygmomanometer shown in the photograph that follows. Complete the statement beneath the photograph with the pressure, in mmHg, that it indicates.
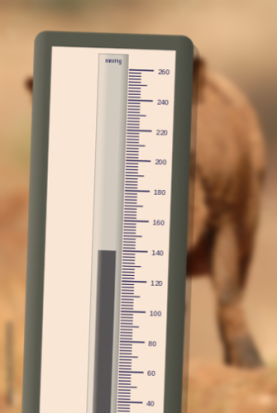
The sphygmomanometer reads 140 mmHg
